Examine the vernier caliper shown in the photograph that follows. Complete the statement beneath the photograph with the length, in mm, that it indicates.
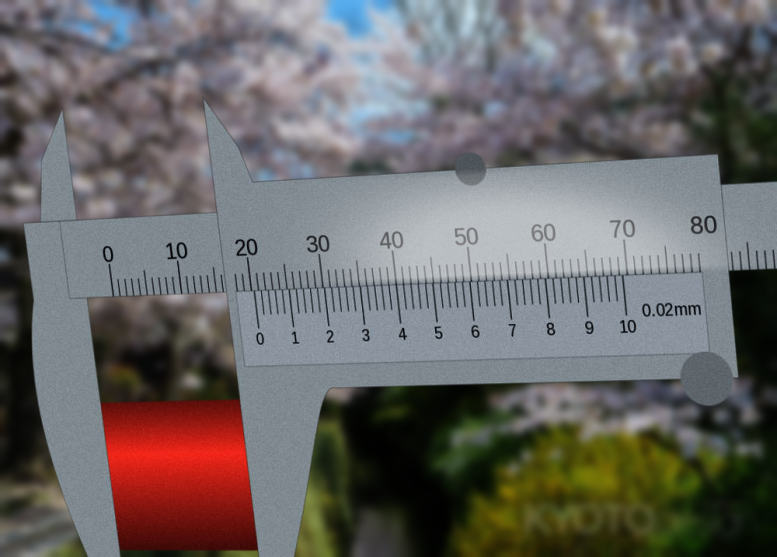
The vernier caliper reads 20.4 mm
